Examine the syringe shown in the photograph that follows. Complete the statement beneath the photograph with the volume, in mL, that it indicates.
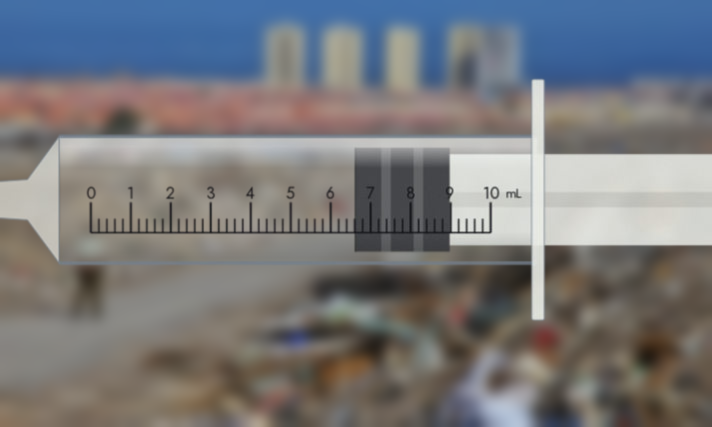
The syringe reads 6.6 mL
